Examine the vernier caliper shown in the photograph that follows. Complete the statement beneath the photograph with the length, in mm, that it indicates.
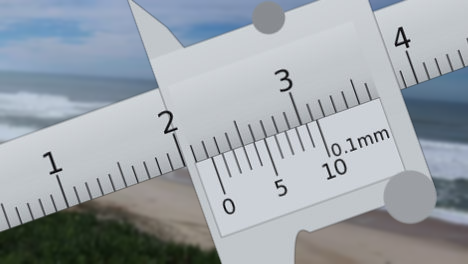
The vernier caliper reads 22.3 mm
